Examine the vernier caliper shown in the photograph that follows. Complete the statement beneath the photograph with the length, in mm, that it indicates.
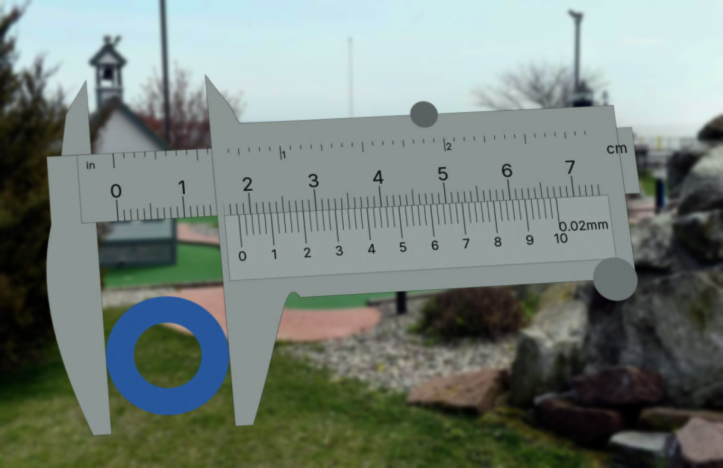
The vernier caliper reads 18.2 mm
